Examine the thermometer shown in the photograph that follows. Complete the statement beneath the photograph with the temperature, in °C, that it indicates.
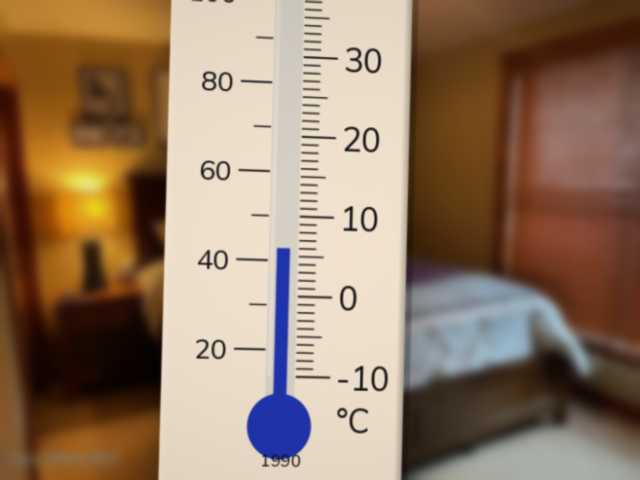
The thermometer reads 6 °C
